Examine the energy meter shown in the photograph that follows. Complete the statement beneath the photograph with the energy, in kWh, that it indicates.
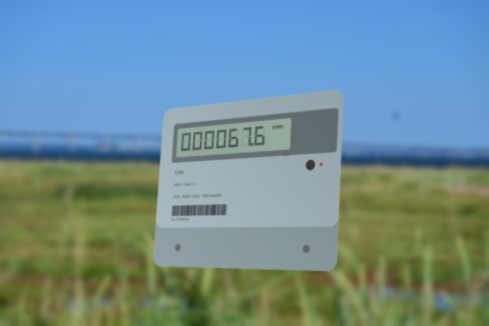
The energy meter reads 67.6 kWh
